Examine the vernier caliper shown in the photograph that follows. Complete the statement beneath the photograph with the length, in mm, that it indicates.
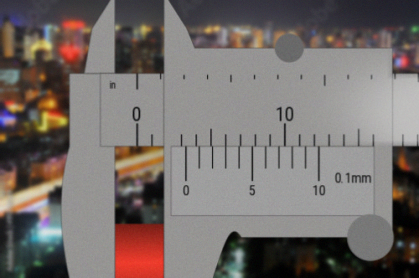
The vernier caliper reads 3.3 mm
